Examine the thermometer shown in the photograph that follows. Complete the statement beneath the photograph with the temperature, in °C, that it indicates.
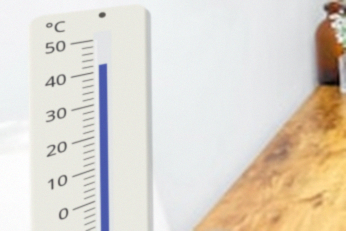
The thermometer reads 42 °C
